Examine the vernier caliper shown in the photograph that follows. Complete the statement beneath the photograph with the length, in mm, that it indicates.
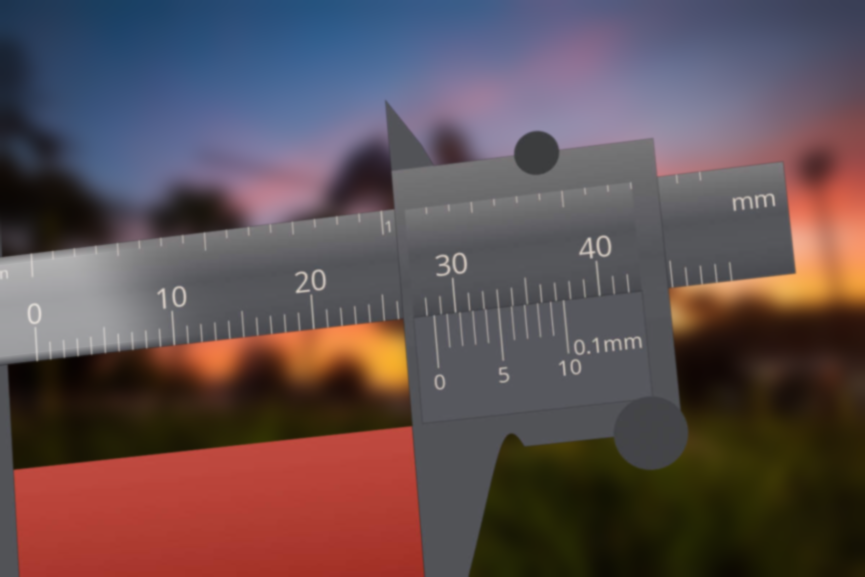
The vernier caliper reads 28.5 mm
